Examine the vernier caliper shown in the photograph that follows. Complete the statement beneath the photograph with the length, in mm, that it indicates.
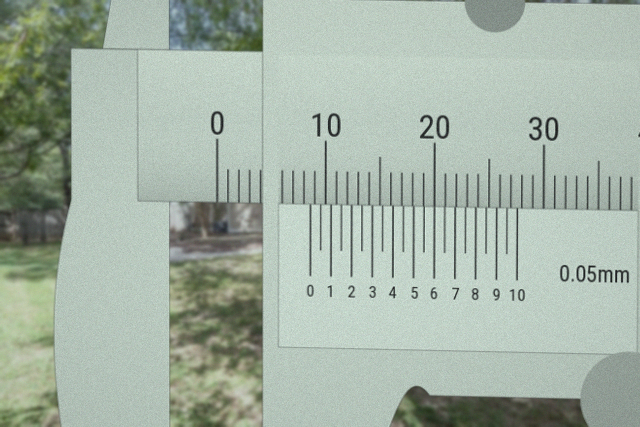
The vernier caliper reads 8.6 mm
